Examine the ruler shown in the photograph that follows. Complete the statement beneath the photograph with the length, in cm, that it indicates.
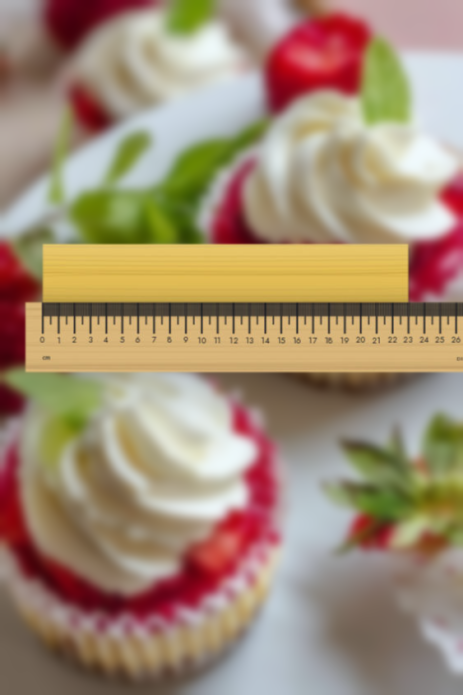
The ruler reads 23 cm
